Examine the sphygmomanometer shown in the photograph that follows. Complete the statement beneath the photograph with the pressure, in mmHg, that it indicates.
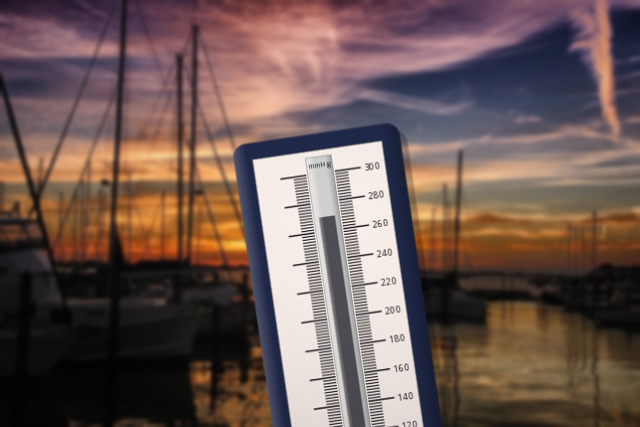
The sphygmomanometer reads 270 mmHg
